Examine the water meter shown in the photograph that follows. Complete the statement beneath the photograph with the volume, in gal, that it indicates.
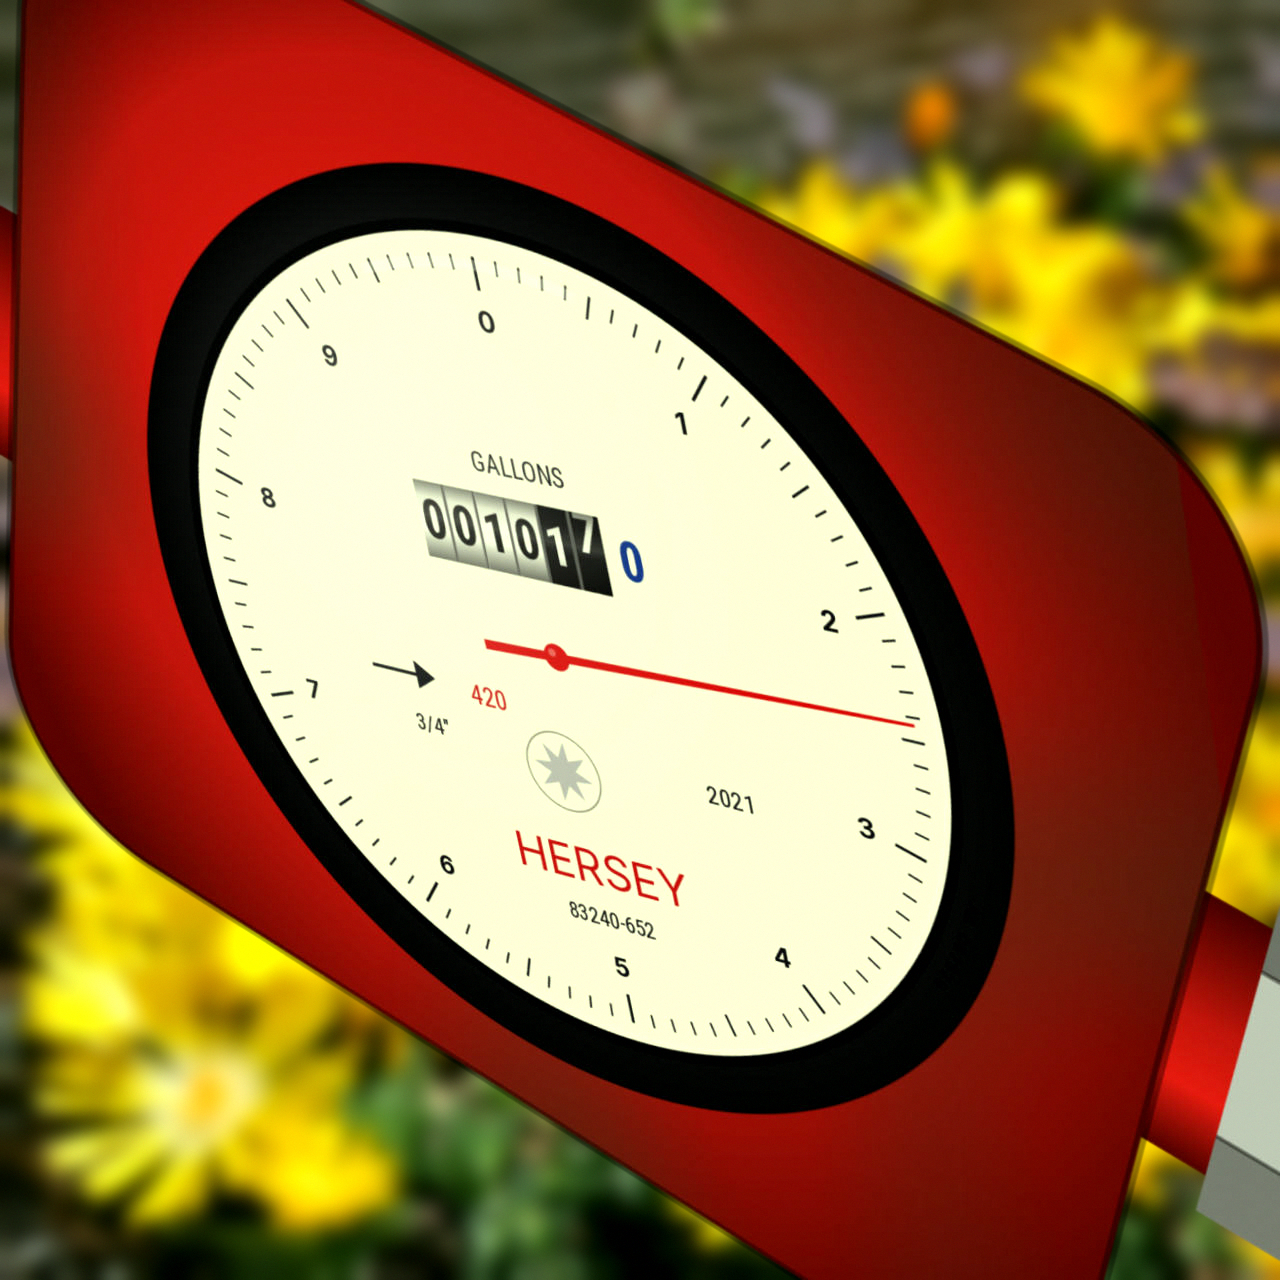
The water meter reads 10172.4 gal
